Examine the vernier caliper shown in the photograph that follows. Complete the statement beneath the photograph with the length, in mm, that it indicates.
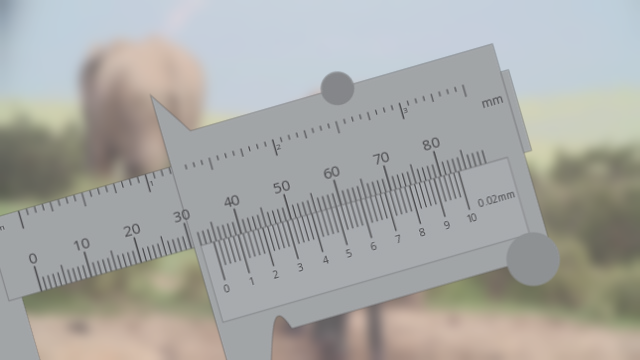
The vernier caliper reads 34.5 mm
